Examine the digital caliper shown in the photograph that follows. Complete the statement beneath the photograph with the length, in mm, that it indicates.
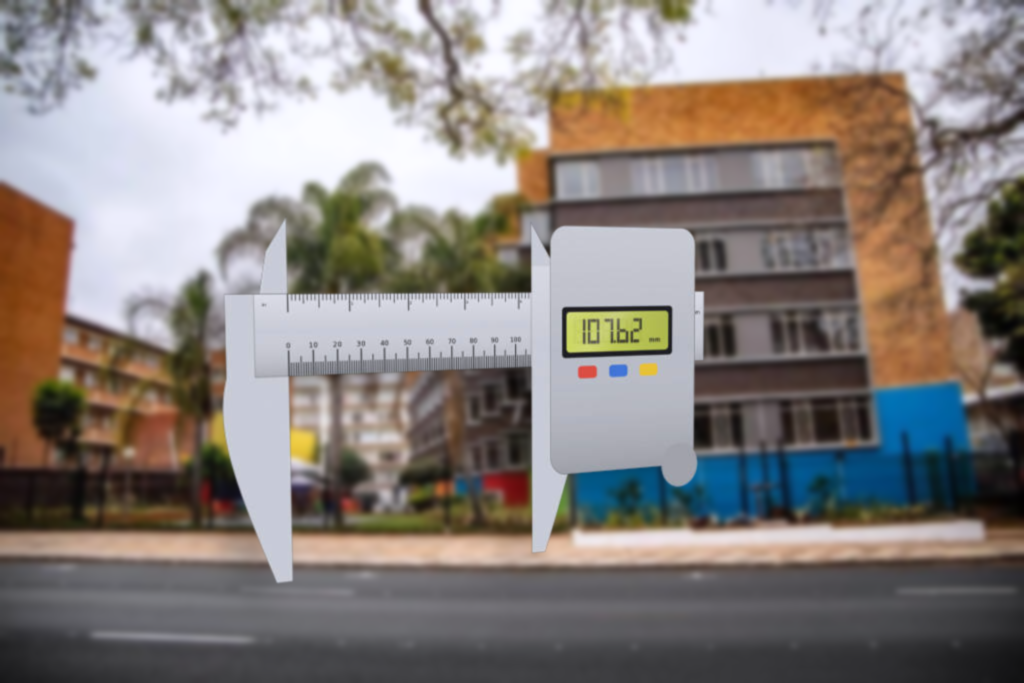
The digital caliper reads 107.62 mm
